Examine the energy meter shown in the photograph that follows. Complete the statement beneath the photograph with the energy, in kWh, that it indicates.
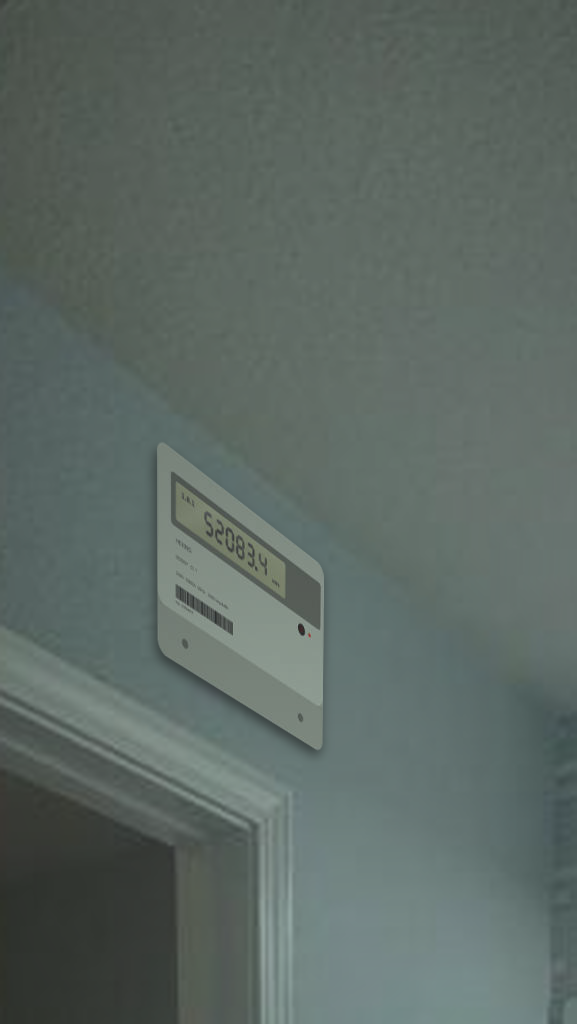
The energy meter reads 52083.4 kWh
